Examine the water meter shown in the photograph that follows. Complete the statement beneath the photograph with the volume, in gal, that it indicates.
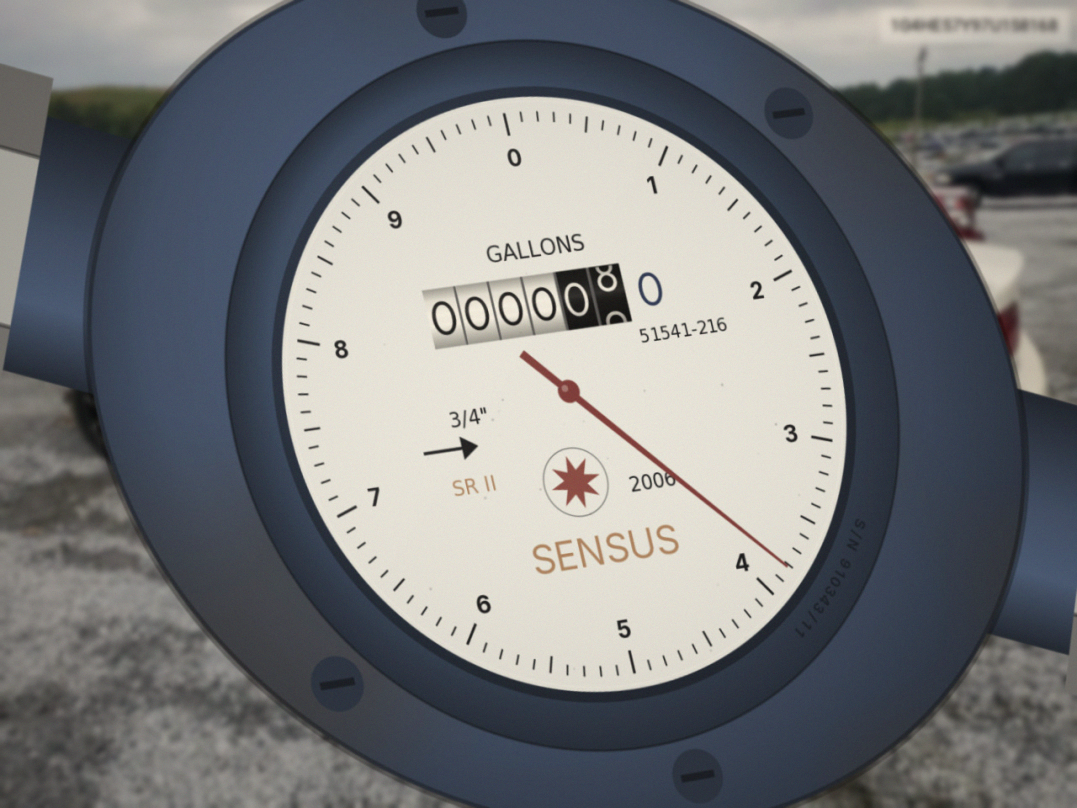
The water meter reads 83.8 gal
